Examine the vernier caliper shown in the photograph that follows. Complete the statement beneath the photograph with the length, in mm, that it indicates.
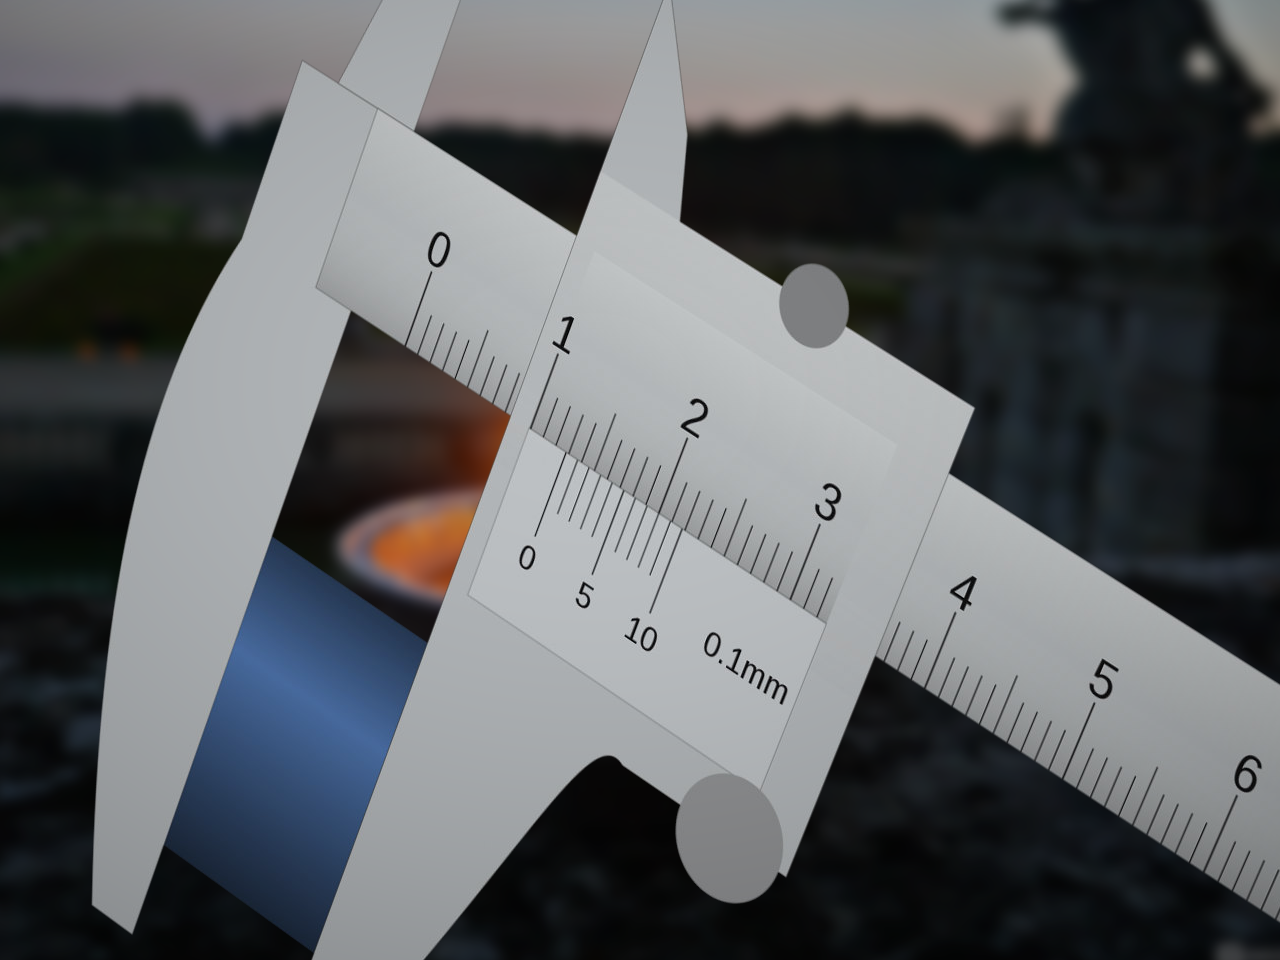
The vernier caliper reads 12.8 mm
